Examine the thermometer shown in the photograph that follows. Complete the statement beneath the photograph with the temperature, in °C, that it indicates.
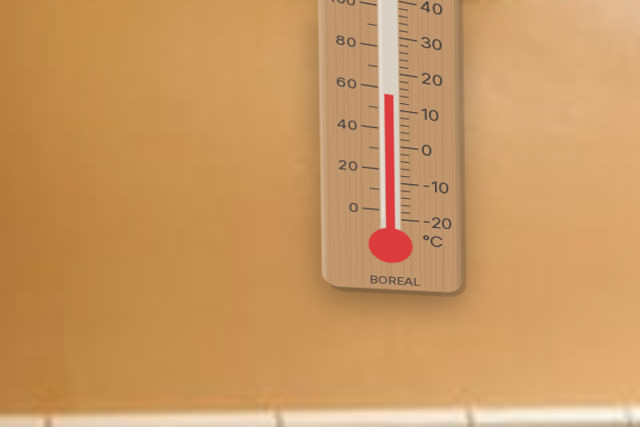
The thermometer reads 14 °C
